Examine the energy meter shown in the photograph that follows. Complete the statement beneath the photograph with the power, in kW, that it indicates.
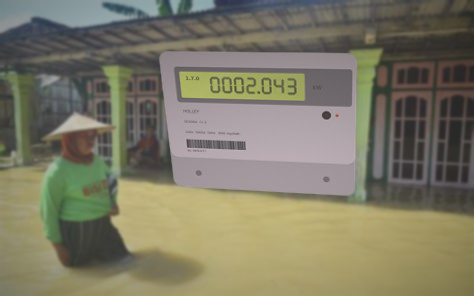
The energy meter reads 2.043 kW
